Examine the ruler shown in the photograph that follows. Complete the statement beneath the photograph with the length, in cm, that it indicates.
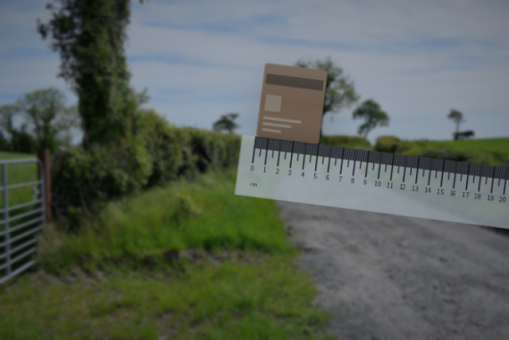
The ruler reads 5 cm
